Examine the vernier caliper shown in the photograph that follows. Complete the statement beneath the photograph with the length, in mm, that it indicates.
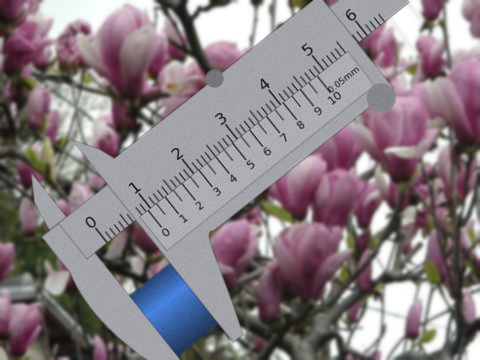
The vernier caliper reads 9.4 mm
